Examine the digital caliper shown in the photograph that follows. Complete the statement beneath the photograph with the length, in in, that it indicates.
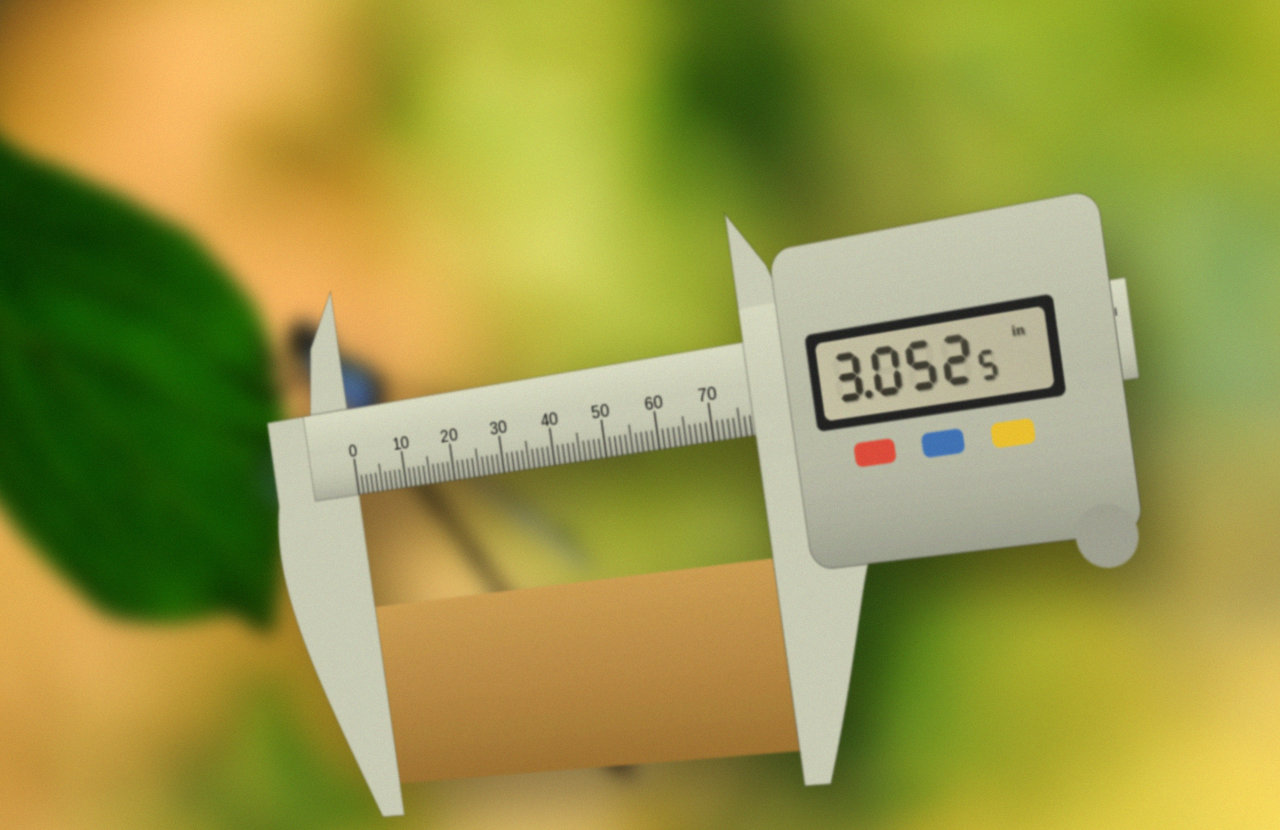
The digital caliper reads 3.0525 in
